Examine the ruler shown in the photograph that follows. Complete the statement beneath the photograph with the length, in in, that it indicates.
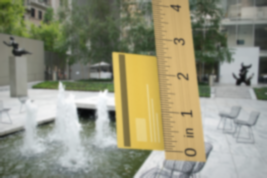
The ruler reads 2.5 in
